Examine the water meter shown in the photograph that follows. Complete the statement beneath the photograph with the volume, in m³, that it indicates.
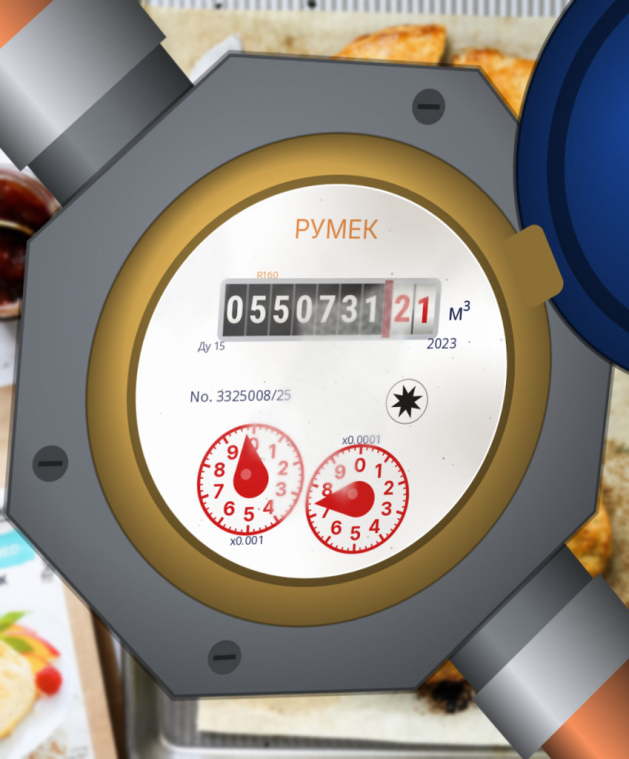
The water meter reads 550731.2097 m³
